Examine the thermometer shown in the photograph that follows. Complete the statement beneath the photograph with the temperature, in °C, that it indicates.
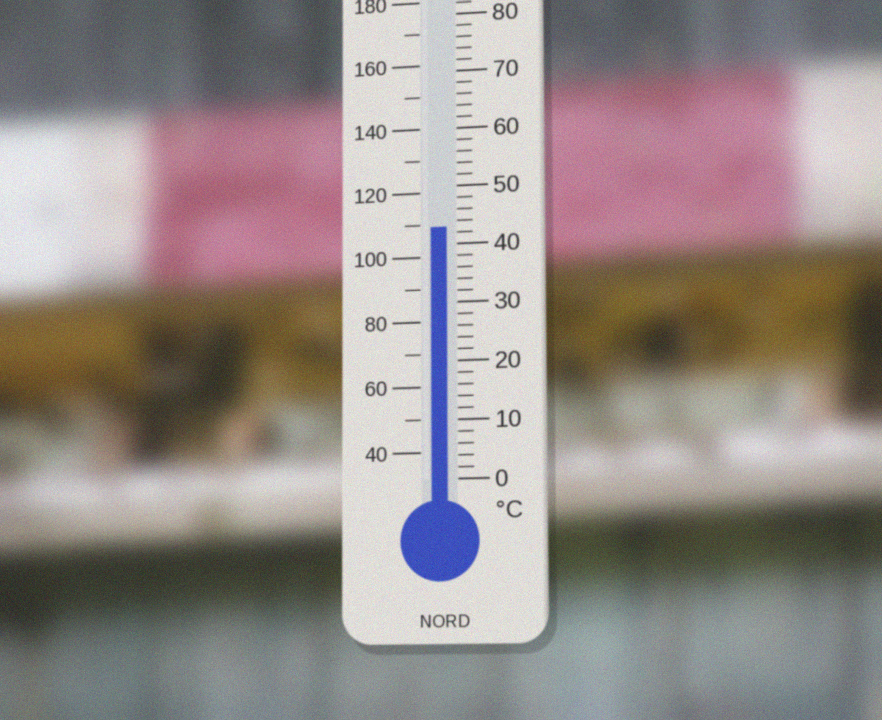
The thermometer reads 43 °C
